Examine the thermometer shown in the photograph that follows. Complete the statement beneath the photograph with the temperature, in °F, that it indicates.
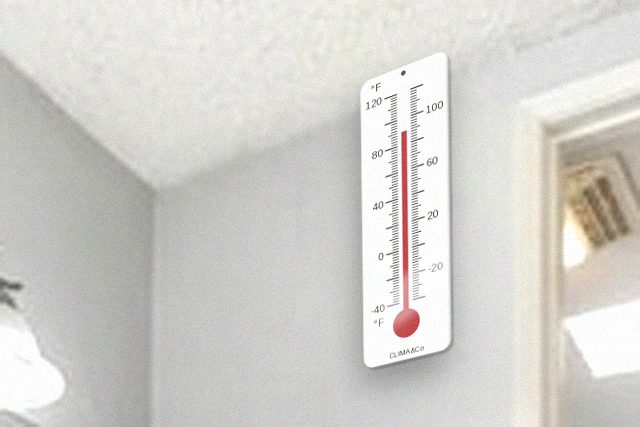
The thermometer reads 90 °F
